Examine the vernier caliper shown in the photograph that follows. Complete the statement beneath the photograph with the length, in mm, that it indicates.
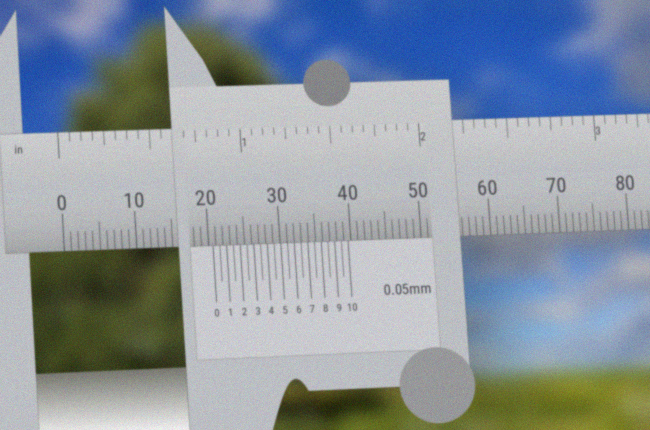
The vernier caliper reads 20.6 mm
